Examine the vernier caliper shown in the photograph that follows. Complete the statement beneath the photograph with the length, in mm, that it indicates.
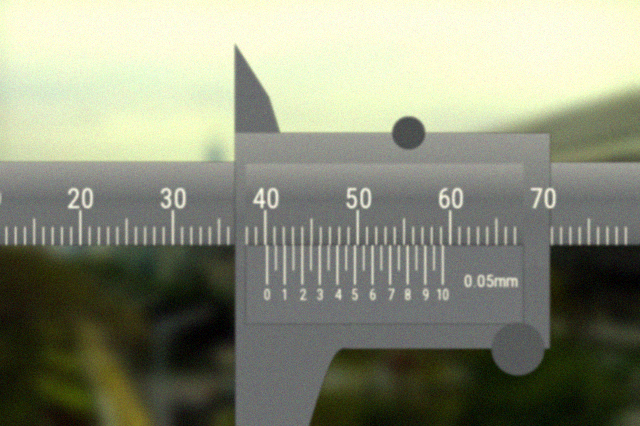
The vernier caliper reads 40.2 mm
